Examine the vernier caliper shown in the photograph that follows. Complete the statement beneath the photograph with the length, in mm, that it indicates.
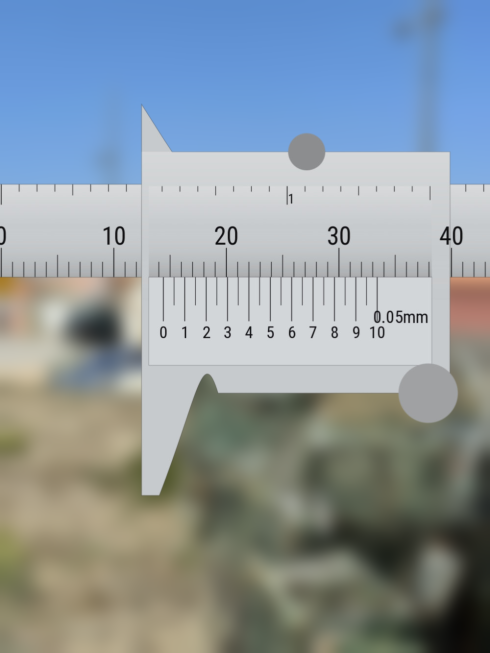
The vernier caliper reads 14.4 mm
